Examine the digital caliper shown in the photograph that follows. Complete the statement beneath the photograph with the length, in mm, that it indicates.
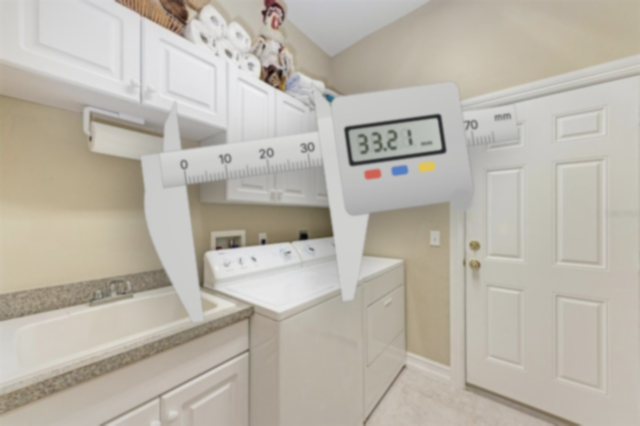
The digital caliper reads 33.21 mm
